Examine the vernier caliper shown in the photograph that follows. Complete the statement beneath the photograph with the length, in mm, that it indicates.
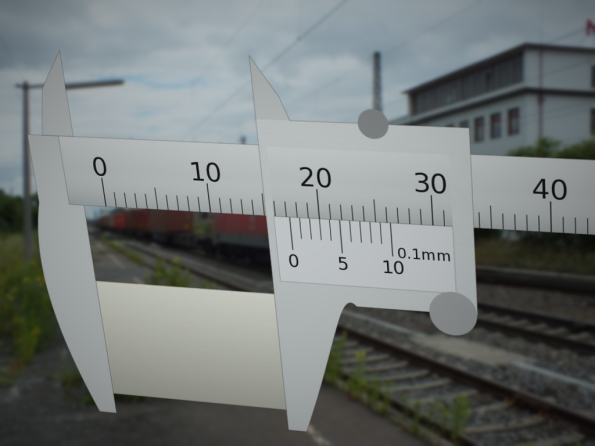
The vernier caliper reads 17.3 mm
